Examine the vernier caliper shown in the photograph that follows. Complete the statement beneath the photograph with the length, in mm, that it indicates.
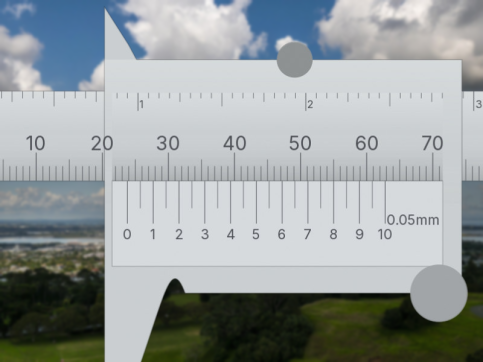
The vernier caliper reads 23.8 mm
